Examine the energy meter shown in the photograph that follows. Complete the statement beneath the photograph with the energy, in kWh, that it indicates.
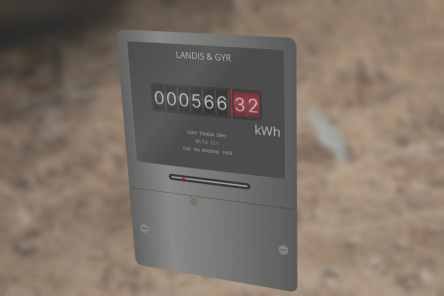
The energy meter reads 566.32 kWh
